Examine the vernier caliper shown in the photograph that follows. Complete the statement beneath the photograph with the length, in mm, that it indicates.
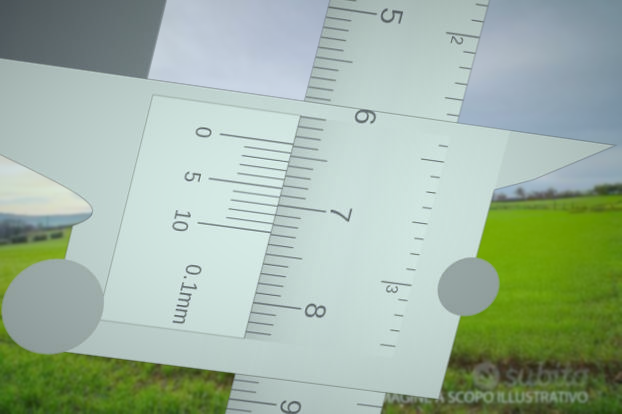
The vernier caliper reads 63.8 mm
